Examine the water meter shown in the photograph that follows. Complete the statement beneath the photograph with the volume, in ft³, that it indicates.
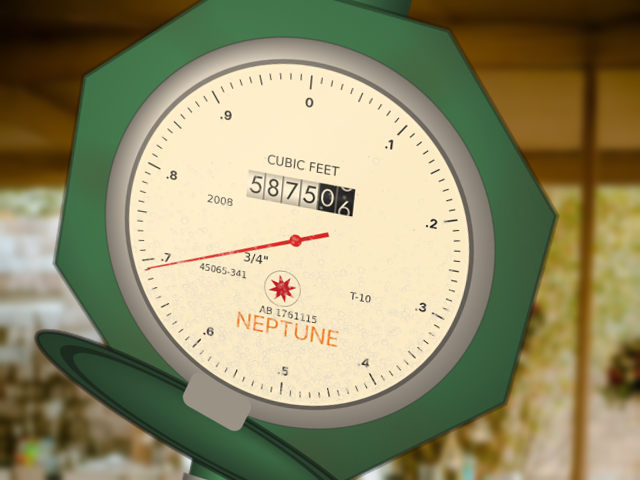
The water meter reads 587505.69 ft³
